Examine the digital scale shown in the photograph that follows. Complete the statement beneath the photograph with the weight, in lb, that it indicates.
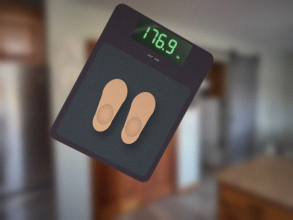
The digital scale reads 176.9 lb
